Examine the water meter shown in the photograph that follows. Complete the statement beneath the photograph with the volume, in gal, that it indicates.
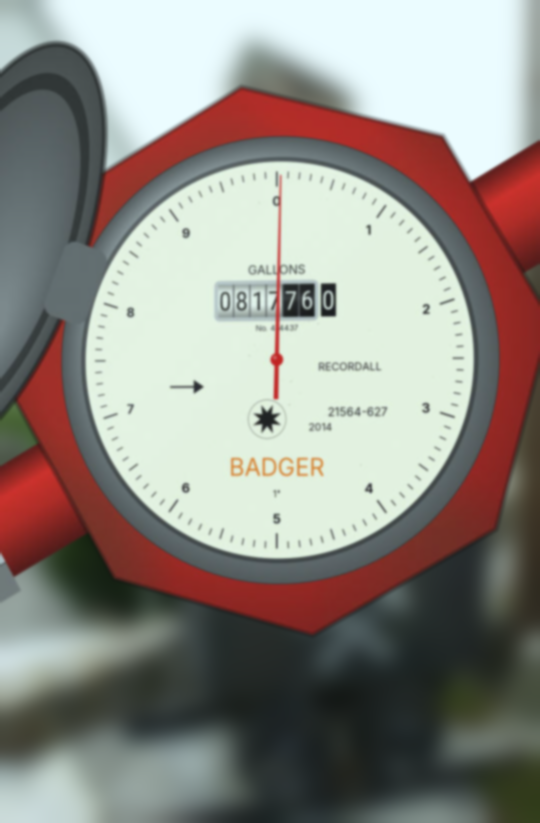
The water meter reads 817760.0 gal
